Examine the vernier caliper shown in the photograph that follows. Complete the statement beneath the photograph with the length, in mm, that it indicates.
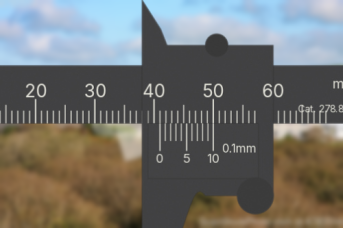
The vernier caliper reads 41.0 mm
